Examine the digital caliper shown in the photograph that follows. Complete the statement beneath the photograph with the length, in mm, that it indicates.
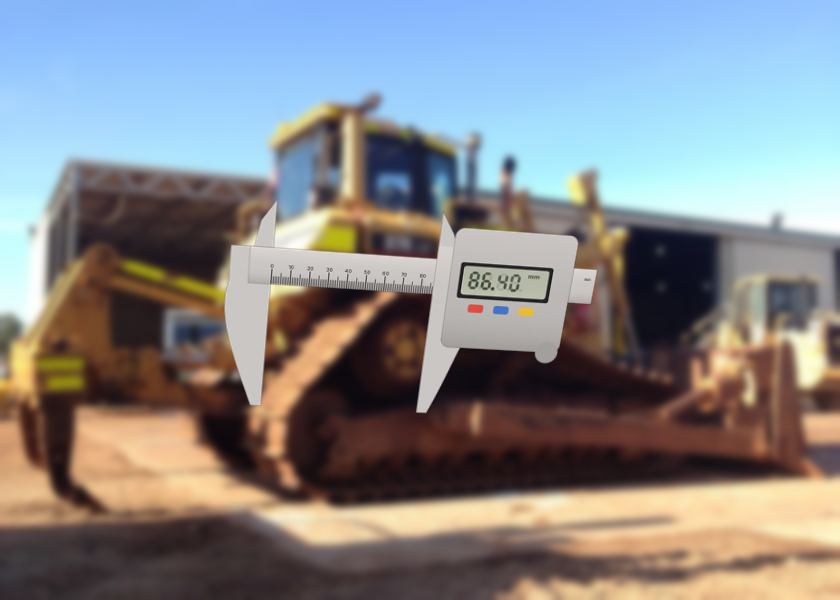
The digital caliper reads 86.40 mm
